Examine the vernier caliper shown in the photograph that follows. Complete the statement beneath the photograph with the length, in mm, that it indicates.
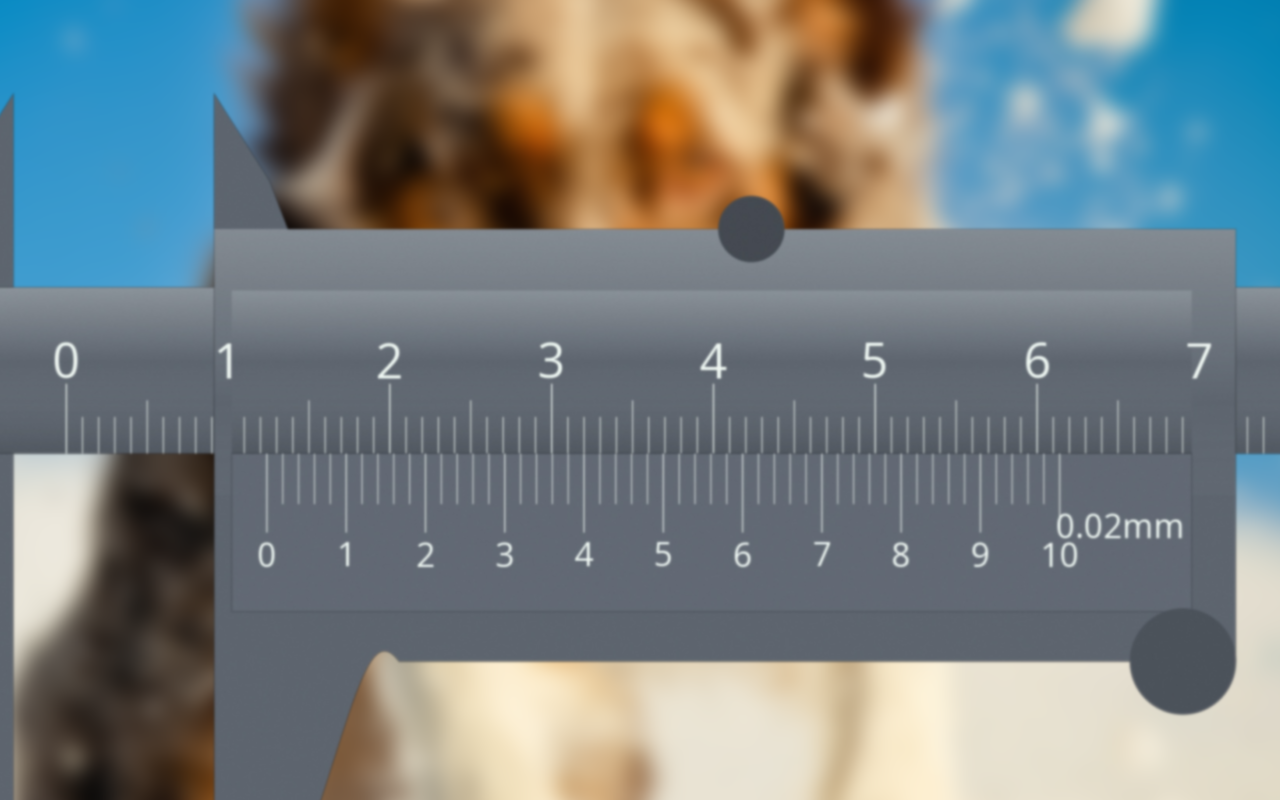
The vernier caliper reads 12.4 mm
